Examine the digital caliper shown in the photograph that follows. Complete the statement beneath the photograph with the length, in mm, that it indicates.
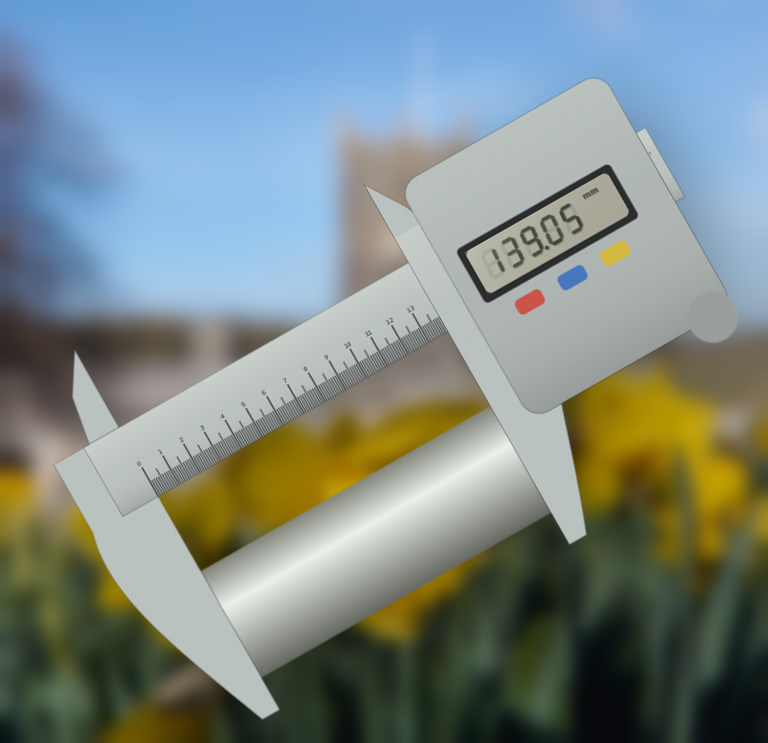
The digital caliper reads 139.05 mm
